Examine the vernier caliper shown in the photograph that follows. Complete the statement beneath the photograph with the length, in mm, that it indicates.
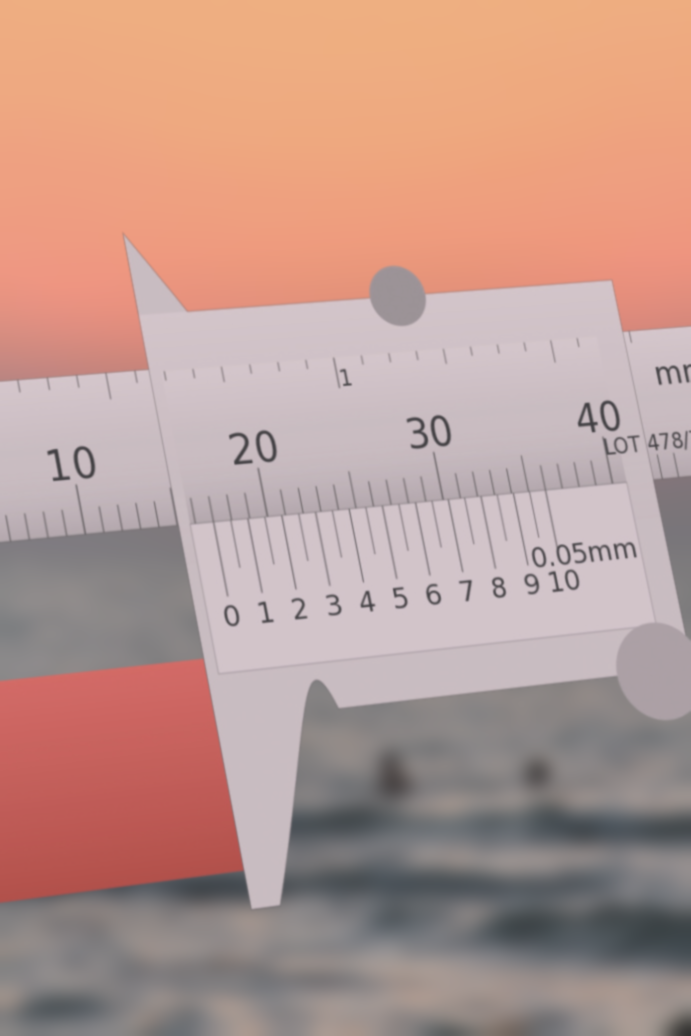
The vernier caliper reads 17.0 mm
